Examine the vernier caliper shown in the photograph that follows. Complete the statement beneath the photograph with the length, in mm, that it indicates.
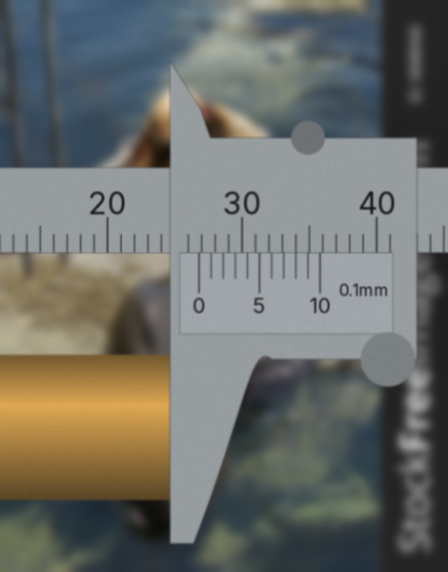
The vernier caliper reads 26.8 mm
